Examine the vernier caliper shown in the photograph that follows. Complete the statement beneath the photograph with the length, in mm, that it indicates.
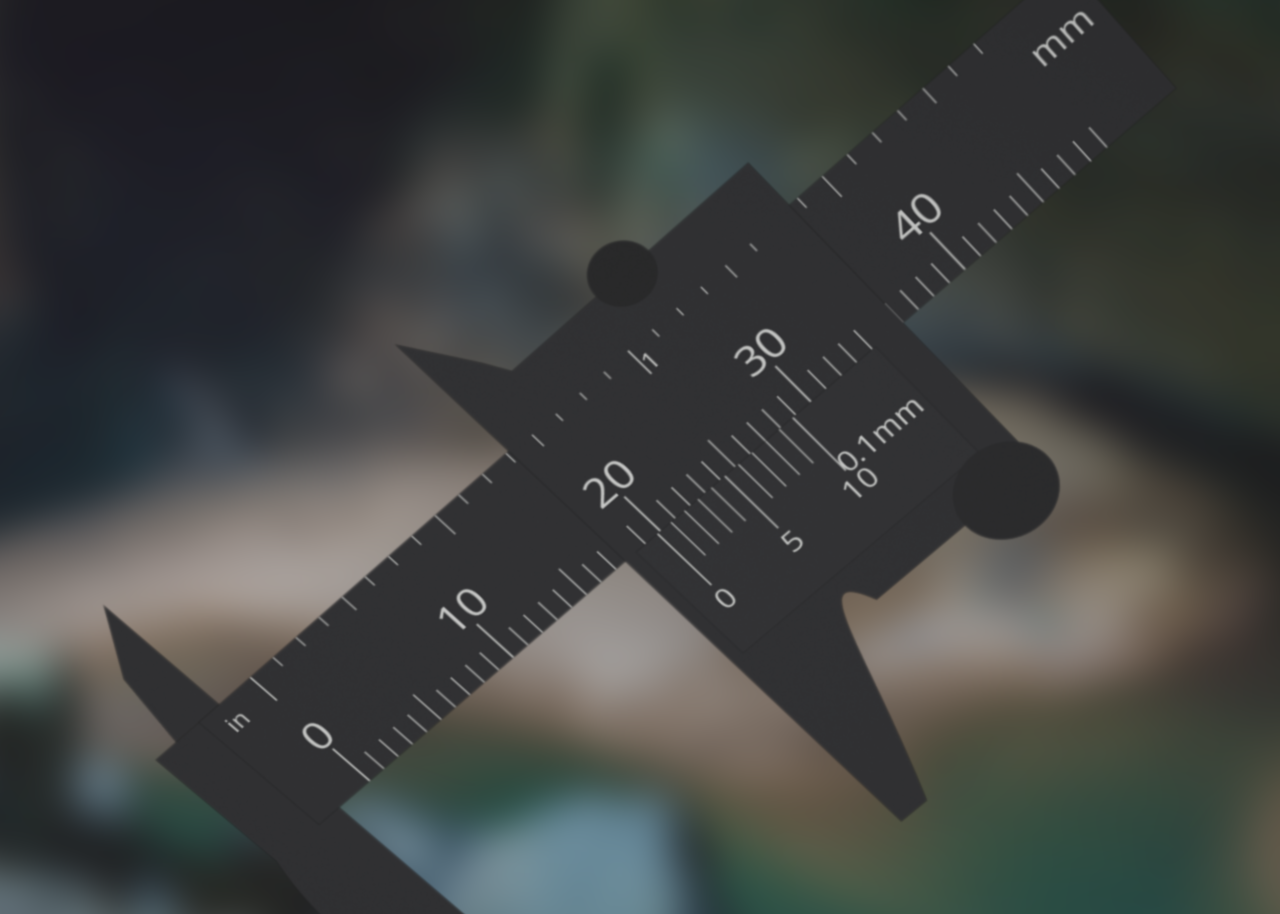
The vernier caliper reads 19.8 mm
